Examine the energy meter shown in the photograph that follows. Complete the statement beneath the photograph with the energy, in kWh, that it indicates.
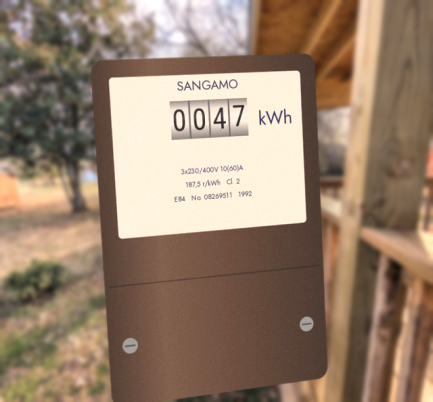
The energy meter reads 47 kWh
